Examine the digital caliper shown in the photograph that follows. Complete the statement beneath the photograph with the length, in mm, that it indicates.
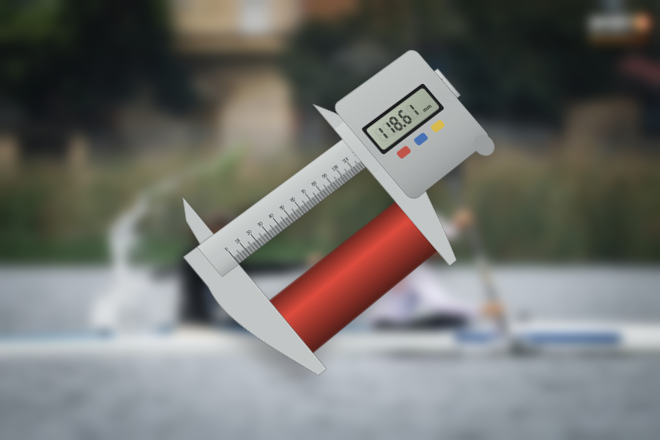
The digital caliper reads 118.61 mm
